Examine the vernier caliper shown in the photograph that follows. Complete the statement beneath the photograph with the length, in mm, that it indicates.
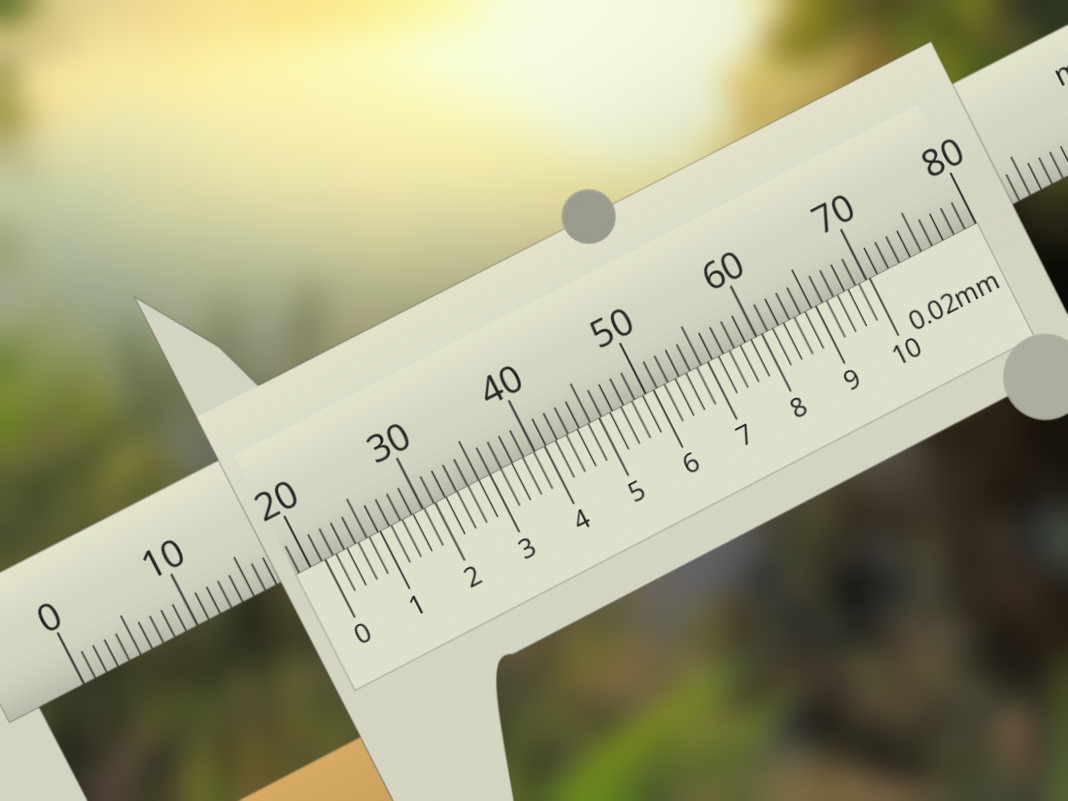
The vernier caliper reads 21.3 mm
